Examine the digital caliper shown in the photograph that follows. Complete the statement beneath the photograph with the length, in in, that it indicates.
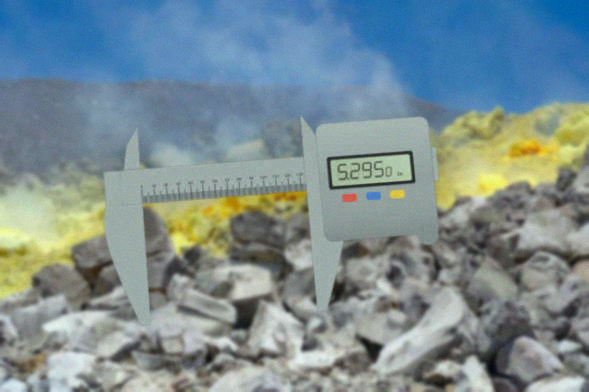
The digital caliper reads 5.2950 in
